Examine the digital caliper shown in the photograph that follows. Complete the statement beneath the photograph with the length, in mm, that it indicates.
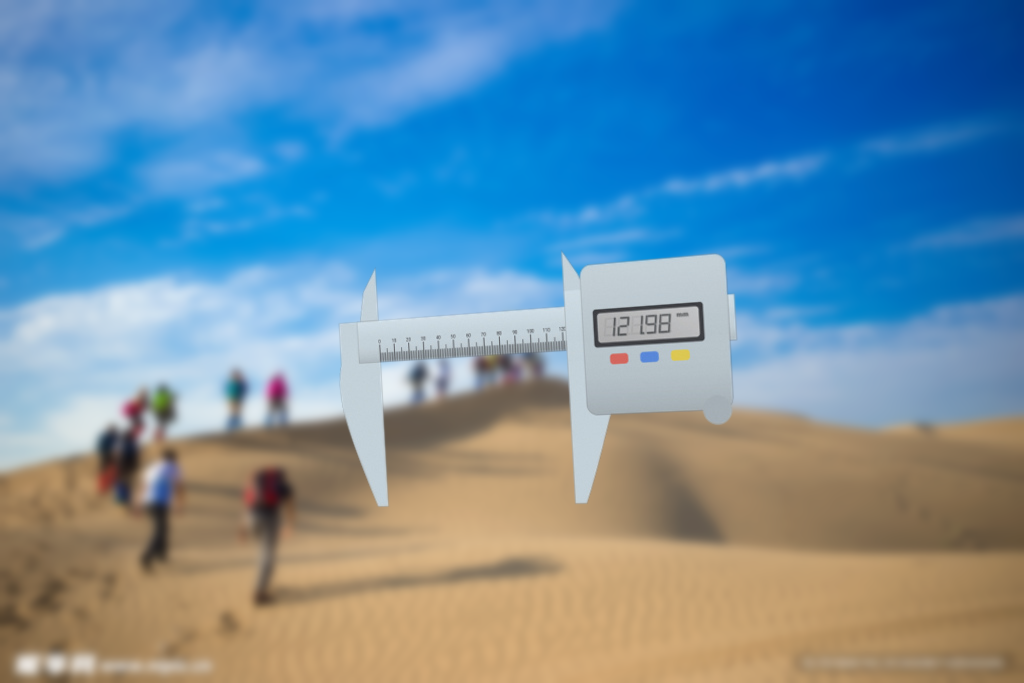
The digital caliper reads 121.98 mm
